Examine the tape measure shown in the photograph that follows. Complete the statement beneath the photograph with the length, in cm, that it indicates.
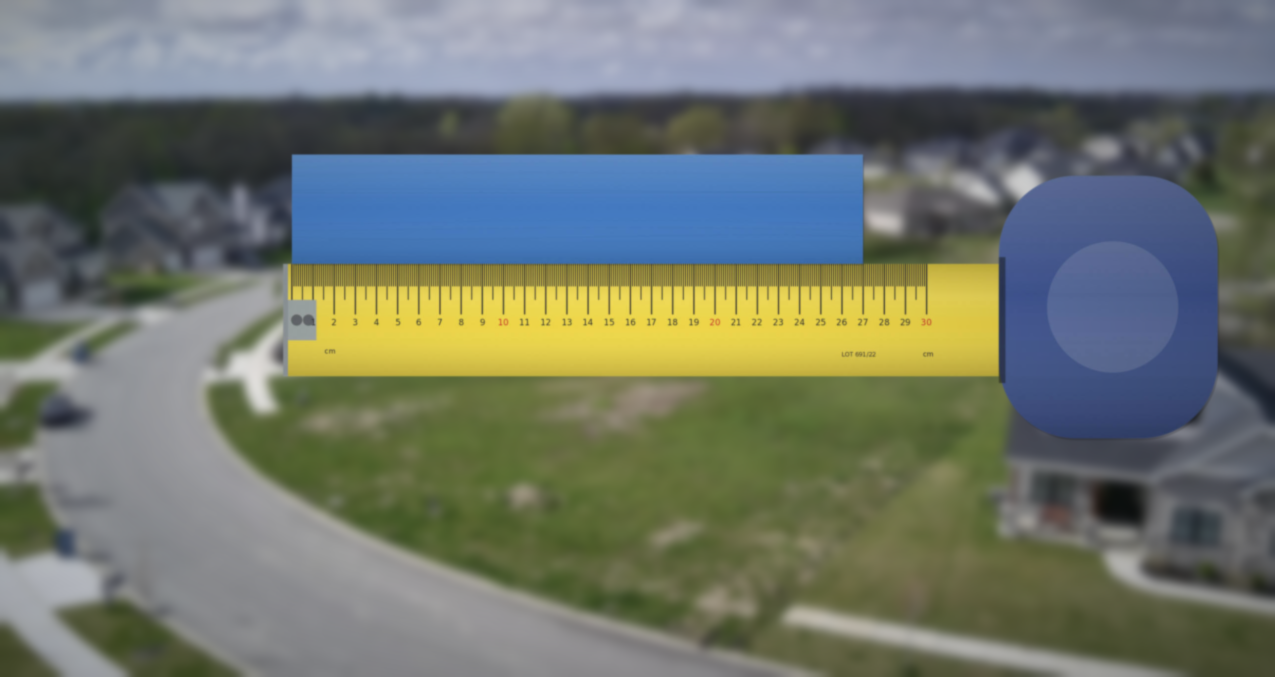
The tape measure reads 27 cm
